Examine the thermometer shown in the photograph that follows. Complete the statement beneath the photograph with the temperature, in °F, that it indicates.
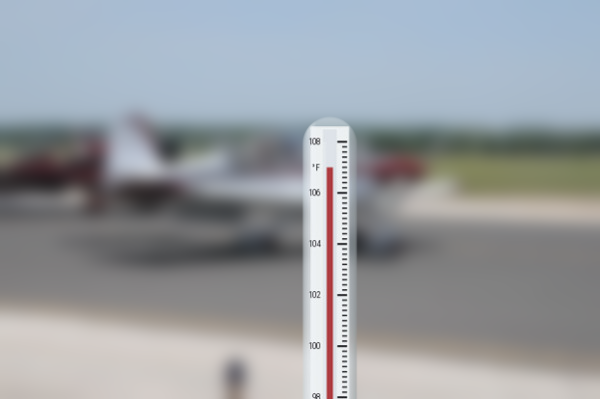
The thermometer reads 107 °F
